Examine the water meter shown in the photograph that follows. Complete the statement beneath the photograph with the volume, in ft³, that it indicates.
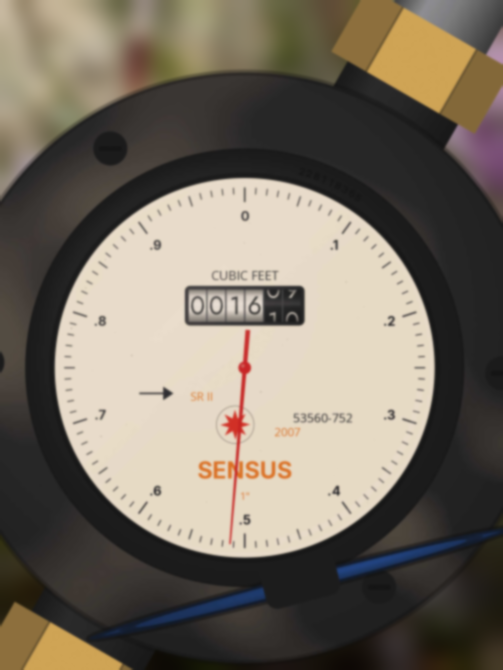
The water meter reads 1609.51 ft³
